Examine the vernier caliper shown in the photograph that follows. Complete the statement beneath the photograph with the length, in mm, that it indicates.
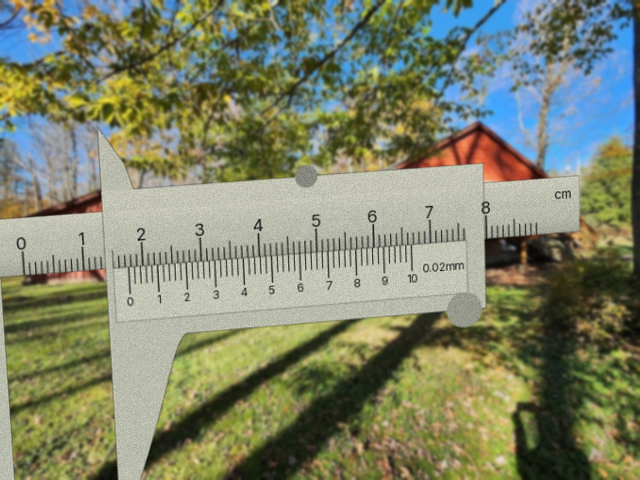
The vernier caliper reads 17.6 mm
